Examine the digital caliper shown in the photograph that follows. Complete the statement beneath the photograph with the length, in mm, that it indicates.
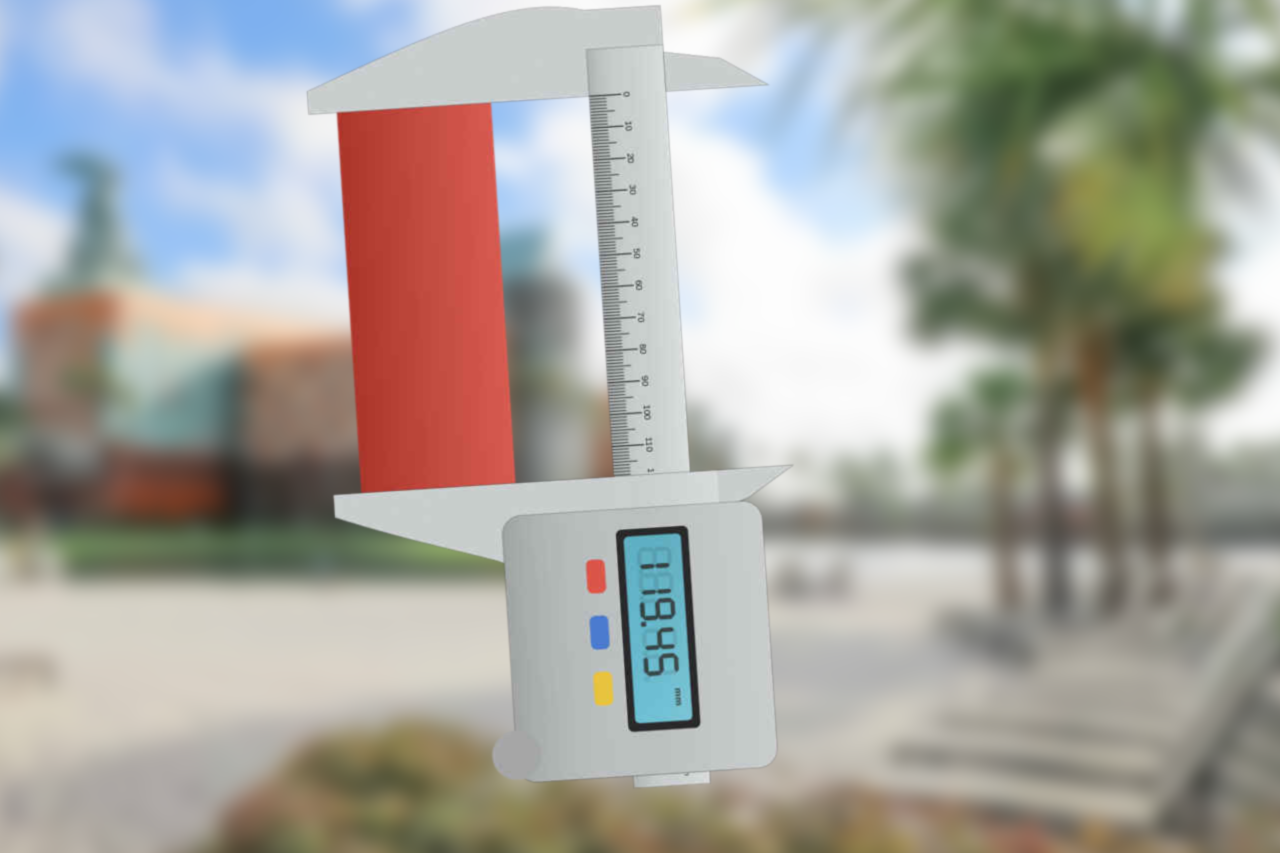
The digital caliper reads 119.45 mm
